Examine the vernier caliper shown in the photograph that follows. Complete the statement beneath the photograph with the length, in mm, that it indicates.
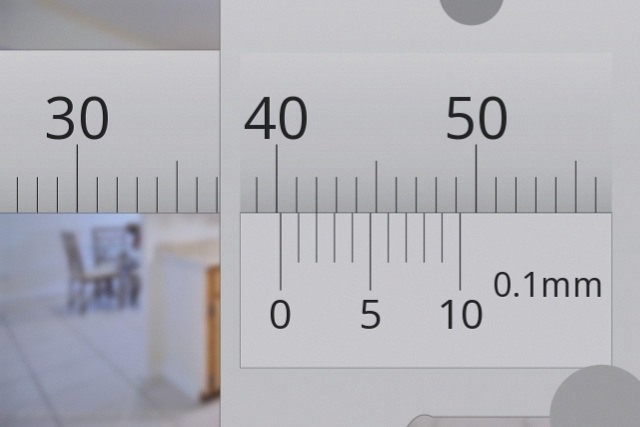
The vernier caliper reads 40.2 mm
